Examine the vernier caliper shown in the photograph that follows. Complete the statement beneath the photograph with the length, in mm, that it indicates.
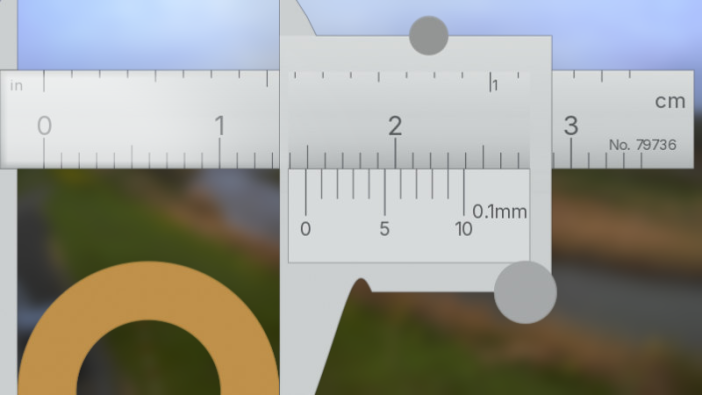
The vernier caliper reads 14.9 mm
